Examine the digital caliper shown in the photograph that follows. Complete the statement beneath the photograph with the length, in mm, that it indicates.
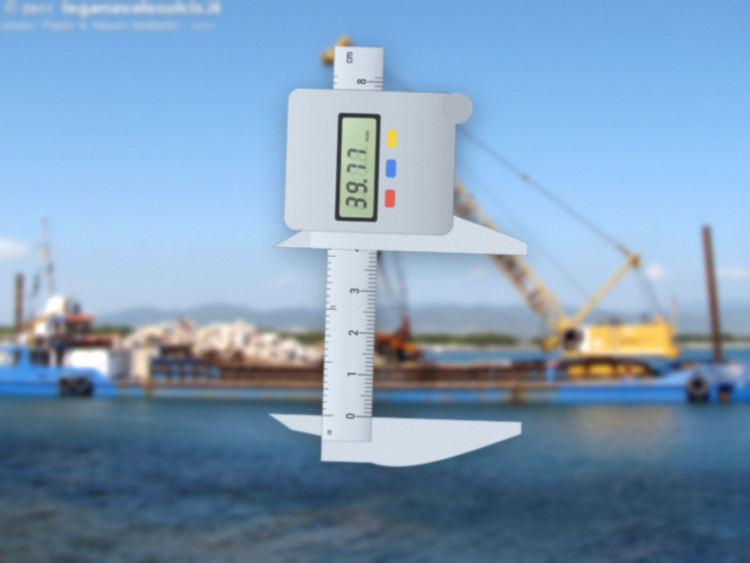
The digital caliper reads 39.77 mm
